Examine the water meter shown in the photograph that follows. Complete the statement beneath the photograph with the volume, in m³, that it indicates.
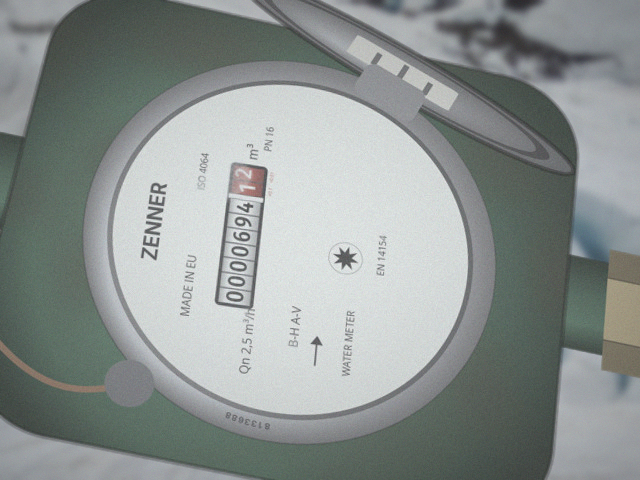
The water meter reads 694.12 m³
